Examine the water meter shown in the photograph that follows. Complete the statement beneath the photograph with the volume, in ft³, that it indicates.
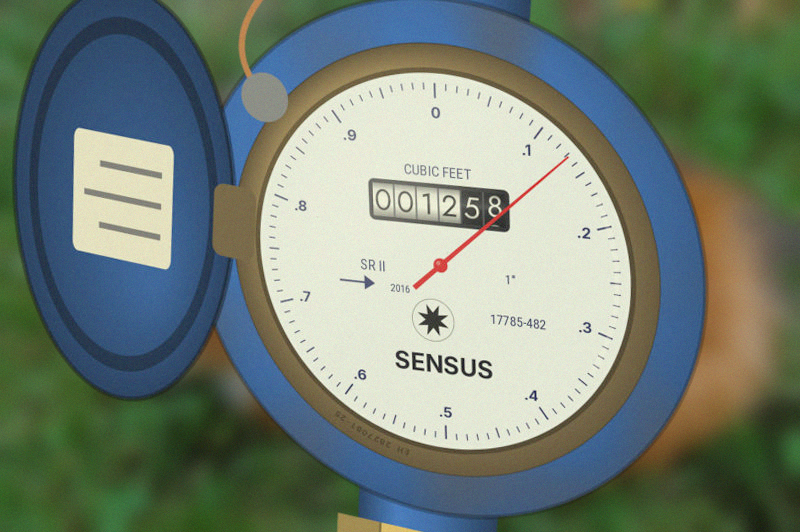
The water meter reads 1258.13 ft³
